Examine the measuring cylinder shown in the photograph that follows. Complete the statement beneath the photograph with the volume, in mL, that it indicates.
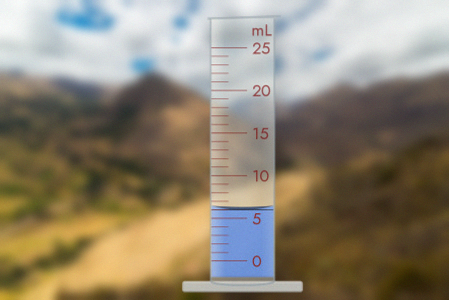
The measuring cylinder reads 6 mL
